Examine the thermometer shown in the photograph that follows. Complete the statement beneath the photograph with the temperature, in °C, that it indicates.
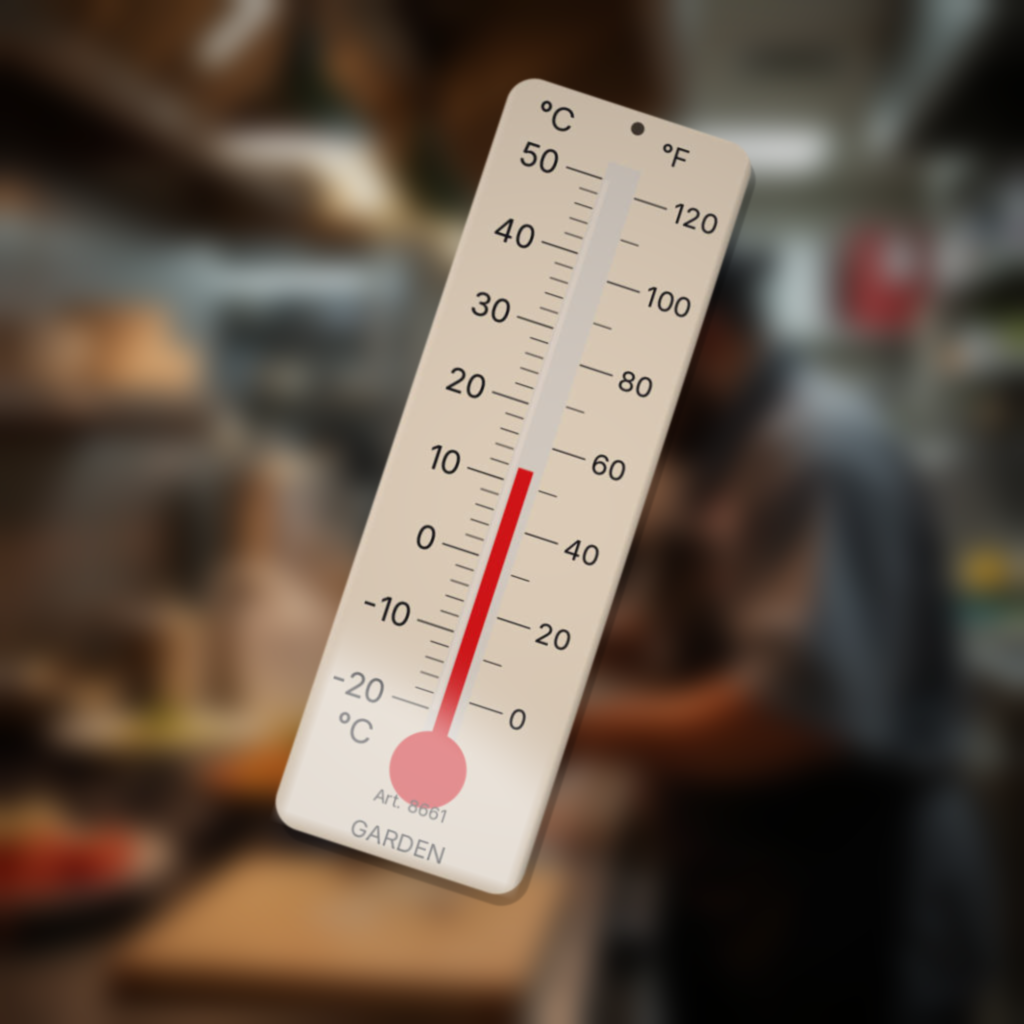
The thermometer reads 12 °C
